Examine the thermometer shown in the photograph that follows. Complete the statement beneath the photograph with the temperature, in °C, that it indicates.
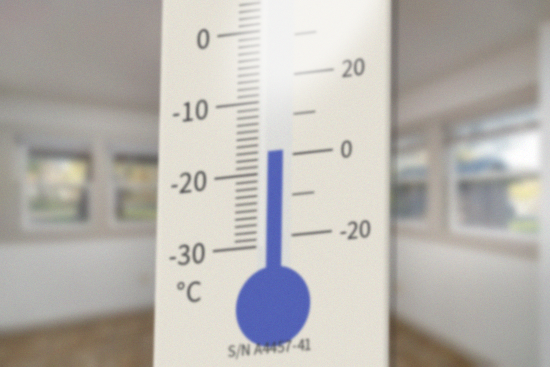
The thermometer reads -17 °C
